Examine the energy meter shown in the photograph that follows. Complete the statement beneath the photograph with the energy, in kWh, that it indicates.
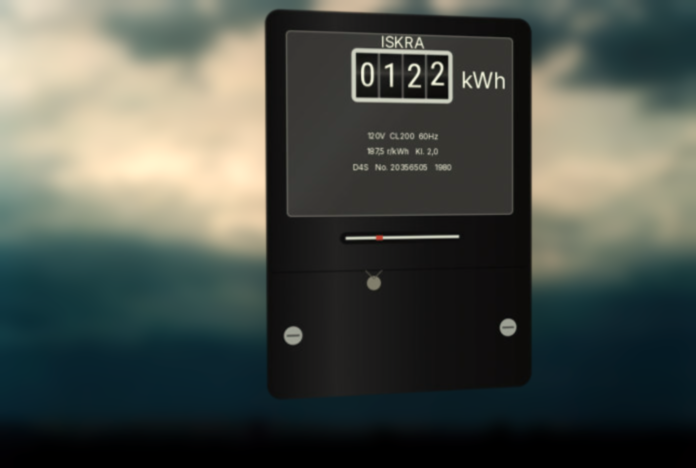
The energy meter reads 122 kWh
